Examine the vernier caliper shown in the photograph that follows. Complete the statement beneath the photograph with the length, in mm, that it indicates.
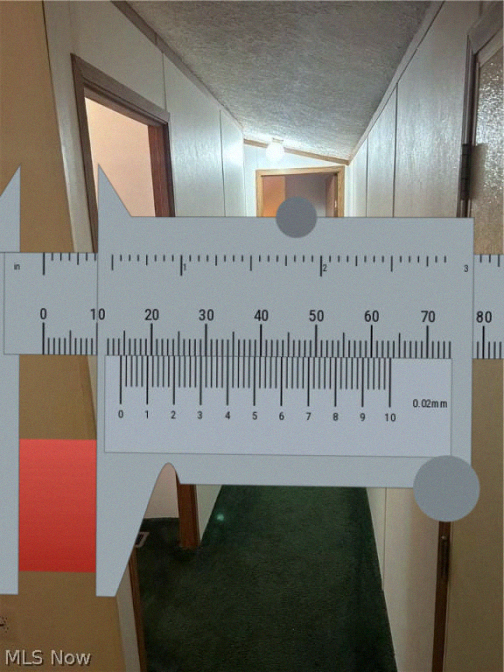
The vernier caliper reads 14.4 mm
